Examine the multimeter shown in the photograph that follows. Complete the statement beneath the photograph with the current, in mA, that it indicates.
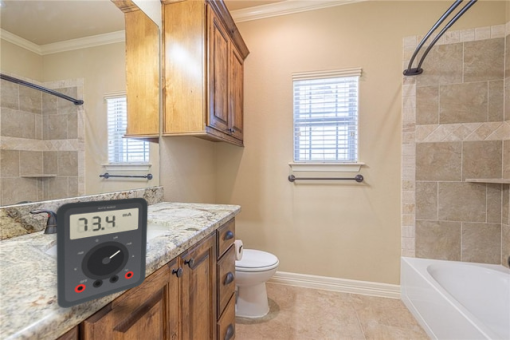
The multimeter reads 73.4 mA
